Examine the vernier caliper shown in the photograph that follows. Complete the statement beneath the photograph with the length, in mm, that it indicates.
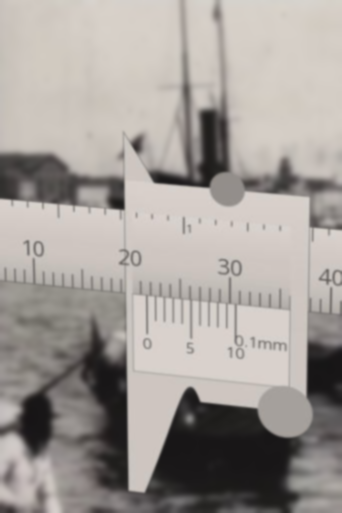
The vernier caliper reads 21.6 mm
